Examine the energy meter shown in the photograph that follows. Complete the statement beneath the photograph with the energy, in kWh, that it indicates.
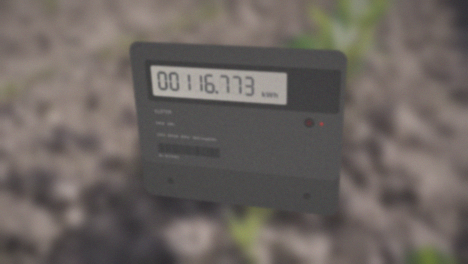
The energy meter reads 116.773 kWh
